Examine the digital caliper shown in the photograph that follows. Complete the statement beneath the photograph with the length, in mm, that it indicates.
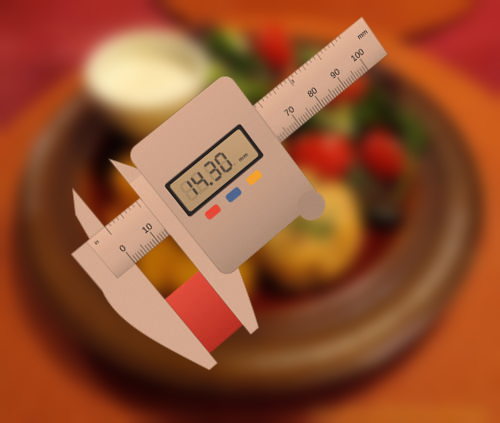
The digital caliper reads 14.30 mm
